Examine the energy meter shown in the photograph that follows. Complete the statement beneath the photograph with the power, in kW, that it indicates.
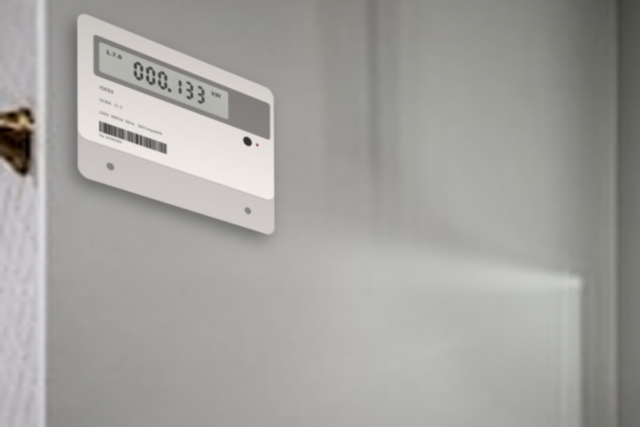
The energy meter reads 0.133 kW
